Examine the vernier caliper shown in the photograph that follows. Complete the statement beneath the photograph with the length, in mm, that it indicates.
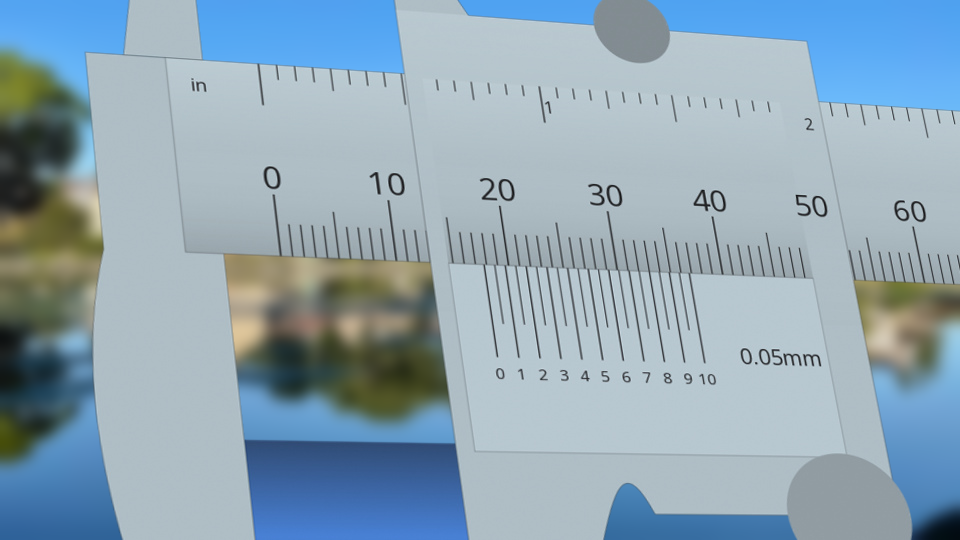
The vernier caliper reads 17.8 mm
